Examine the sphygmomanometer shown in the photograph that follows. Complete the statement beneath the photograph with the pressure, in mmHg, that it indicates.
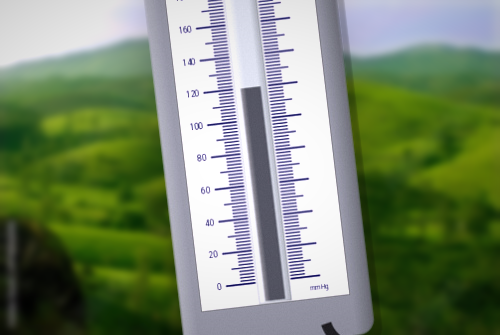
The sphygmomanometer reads 120 mmHg
